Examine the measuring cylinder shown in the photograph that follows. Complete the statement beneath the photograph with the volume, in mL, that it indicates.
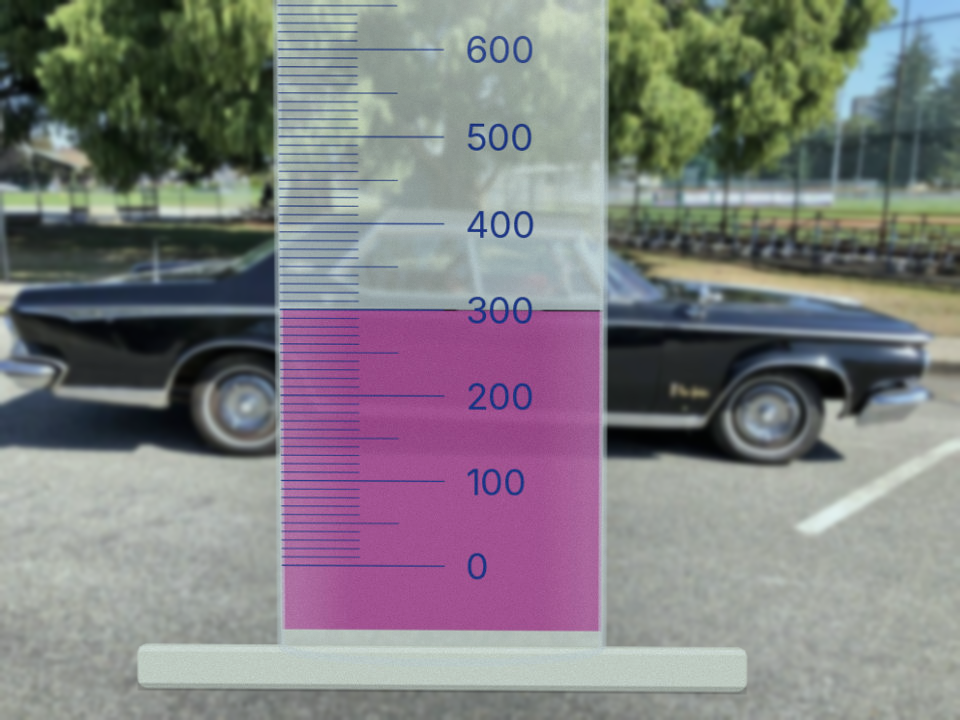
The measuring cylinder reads 300 mL
